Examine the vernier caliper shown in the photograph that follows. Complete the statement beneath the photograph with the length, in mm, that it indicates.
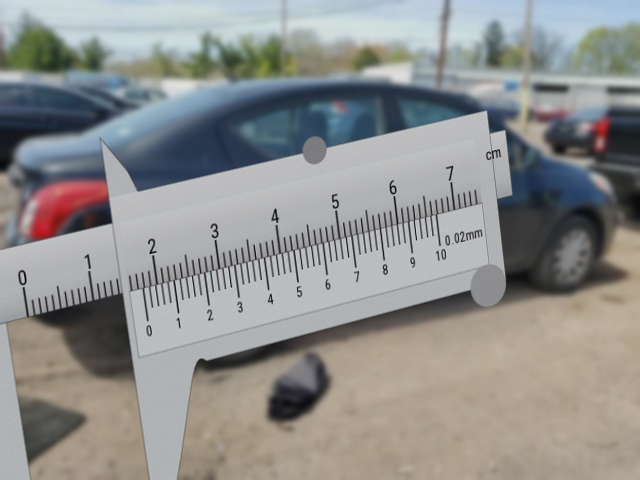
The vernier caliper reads 17.8 mm
